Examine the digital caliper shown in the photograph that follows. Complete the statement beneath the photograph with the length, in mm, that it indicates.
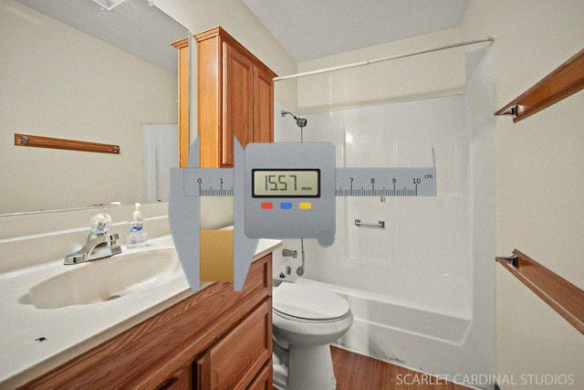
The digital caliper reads 15.57 mm
